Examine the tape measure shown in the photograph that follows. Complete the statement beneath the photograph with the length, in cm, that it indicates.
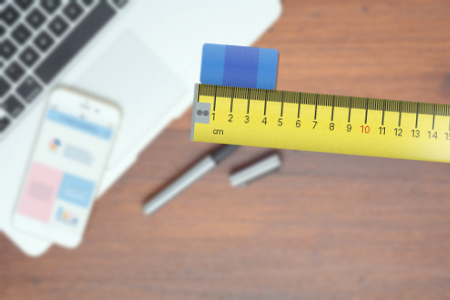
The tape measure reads 4.5 cm
